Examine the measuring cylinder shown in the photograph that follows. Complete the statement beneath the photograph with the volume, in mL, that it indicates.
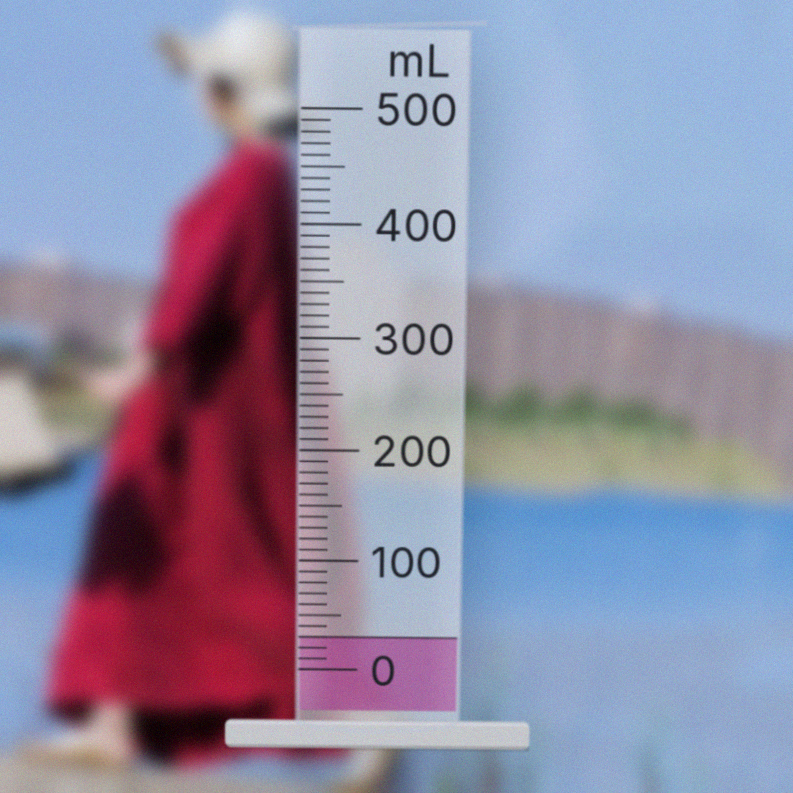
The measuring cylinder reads 30 mL
